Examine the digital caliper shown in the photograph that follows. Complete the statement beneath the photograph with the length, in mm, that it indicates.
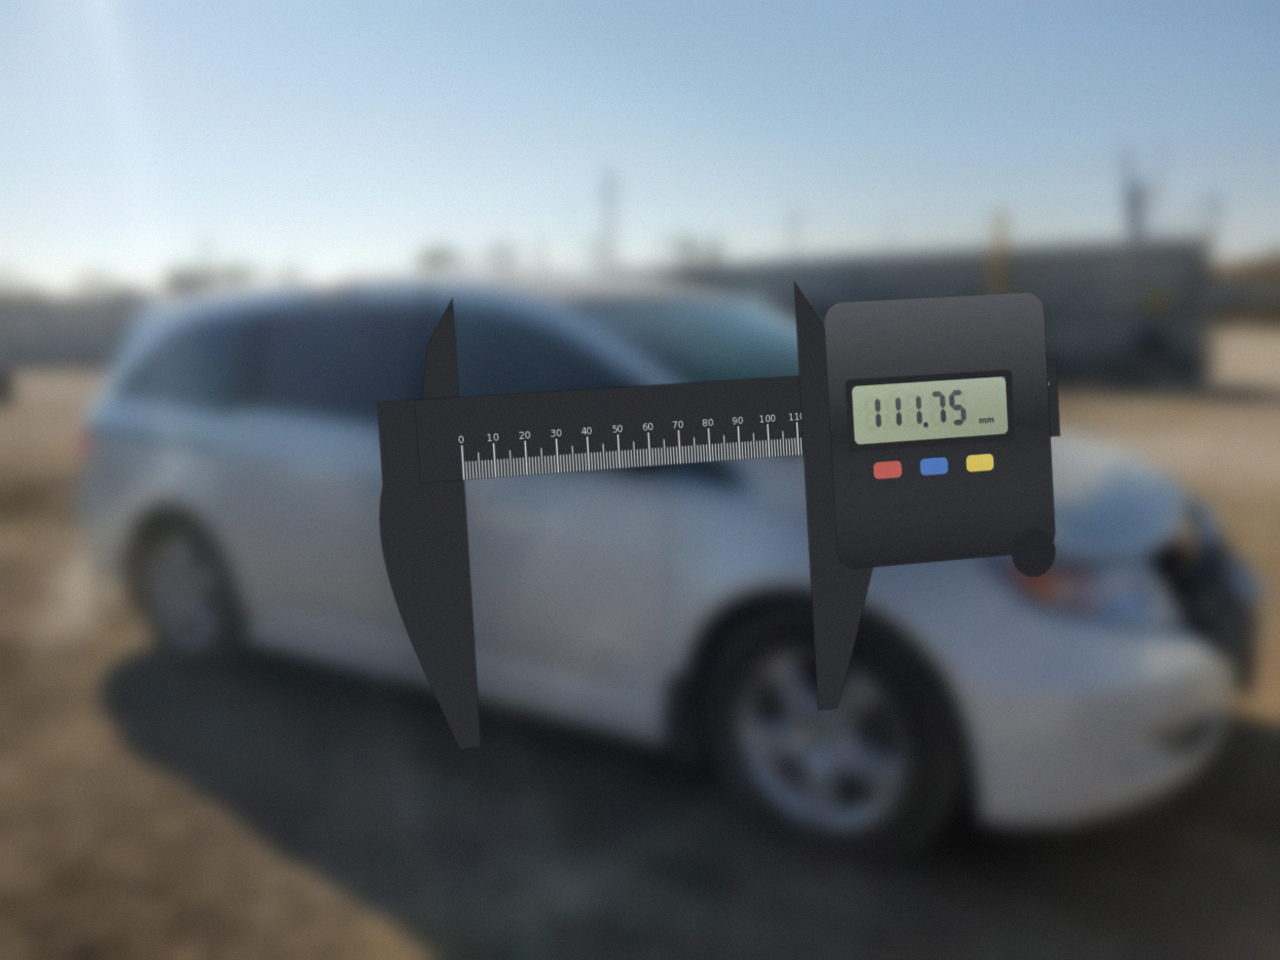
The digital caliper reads 111.75 mm
